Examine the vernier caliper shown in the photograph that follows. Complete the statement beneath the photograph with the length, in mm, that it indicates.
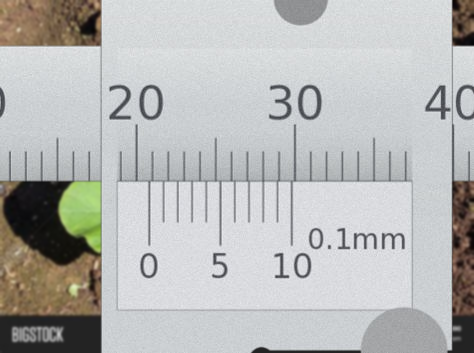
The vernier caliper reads 20.8 mm
